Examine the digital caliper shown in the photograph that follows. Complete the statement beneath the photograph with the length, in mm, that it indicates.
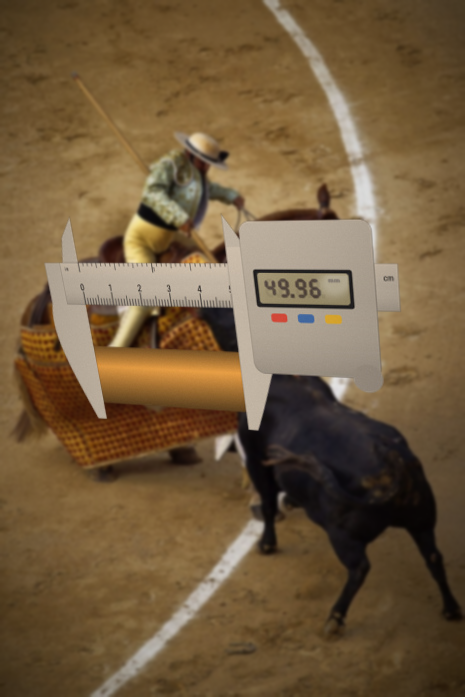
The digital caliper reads 49.96 mm
